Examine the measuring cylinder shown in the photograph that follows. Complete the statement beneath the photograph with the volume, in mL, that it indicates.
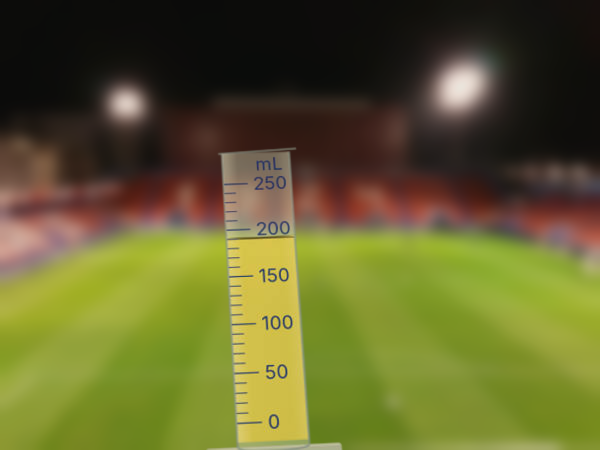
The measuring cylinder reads 190 mL
